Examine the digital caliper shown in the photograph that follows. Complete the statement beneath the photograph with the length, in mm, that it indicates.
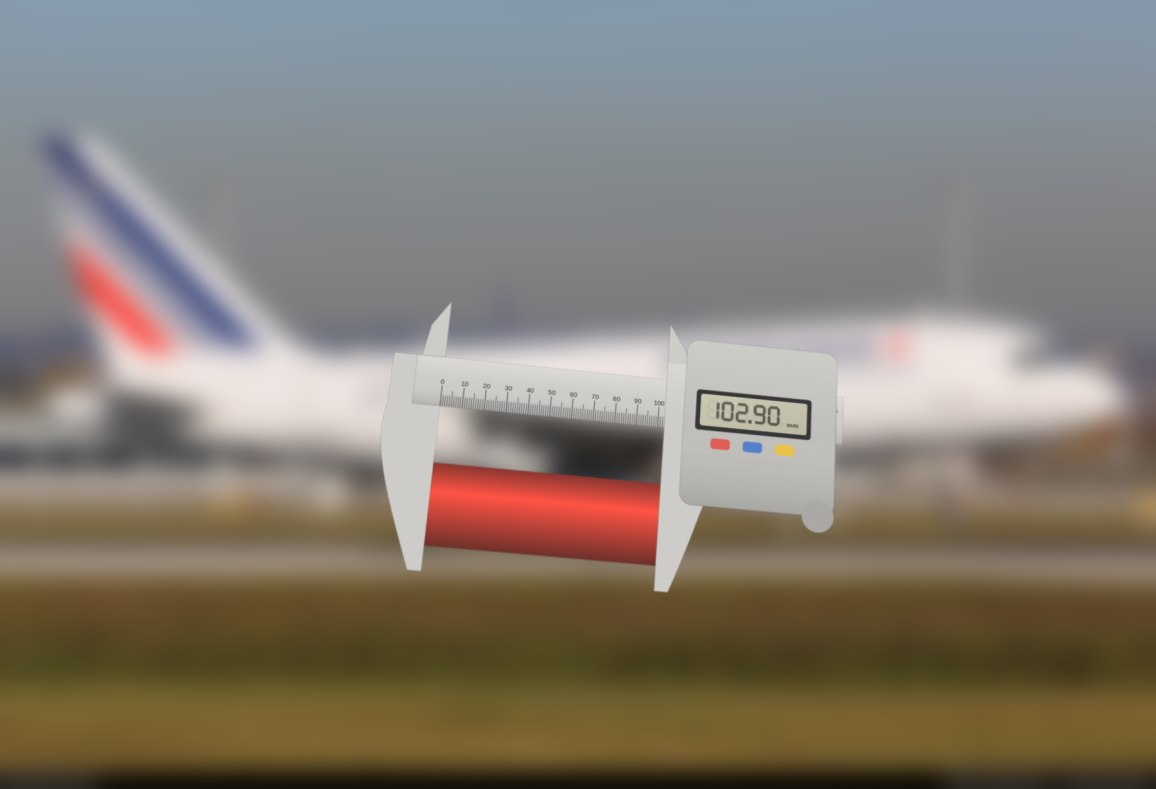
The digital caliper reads 102.90 mm
